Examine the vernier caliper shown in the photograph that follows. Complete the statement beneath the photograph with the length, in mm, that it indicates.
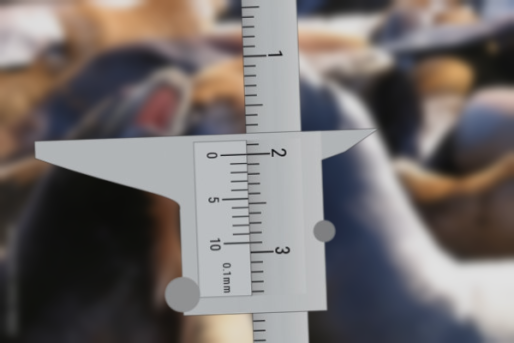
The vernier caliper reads 20.0 mm
